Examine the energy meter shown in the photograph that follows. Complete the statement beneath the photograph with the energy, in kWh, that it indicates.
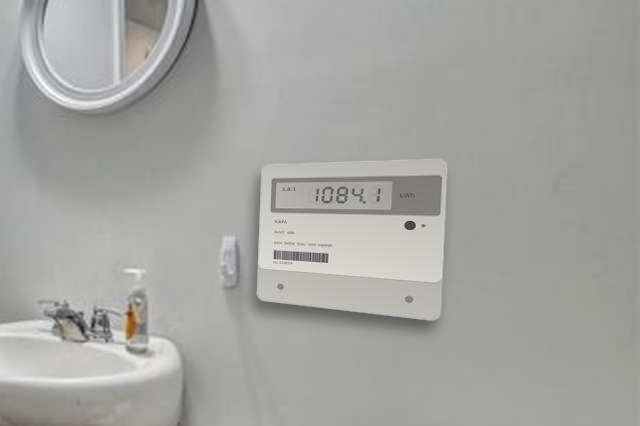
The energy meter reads 1084.1 kWh
